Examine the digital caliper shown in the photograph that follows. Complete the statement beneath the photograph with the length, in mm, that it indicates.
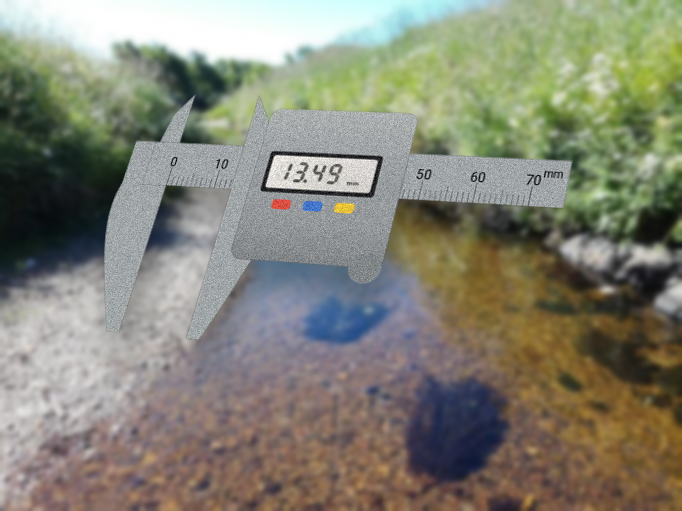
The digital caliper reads 13.49 mm
